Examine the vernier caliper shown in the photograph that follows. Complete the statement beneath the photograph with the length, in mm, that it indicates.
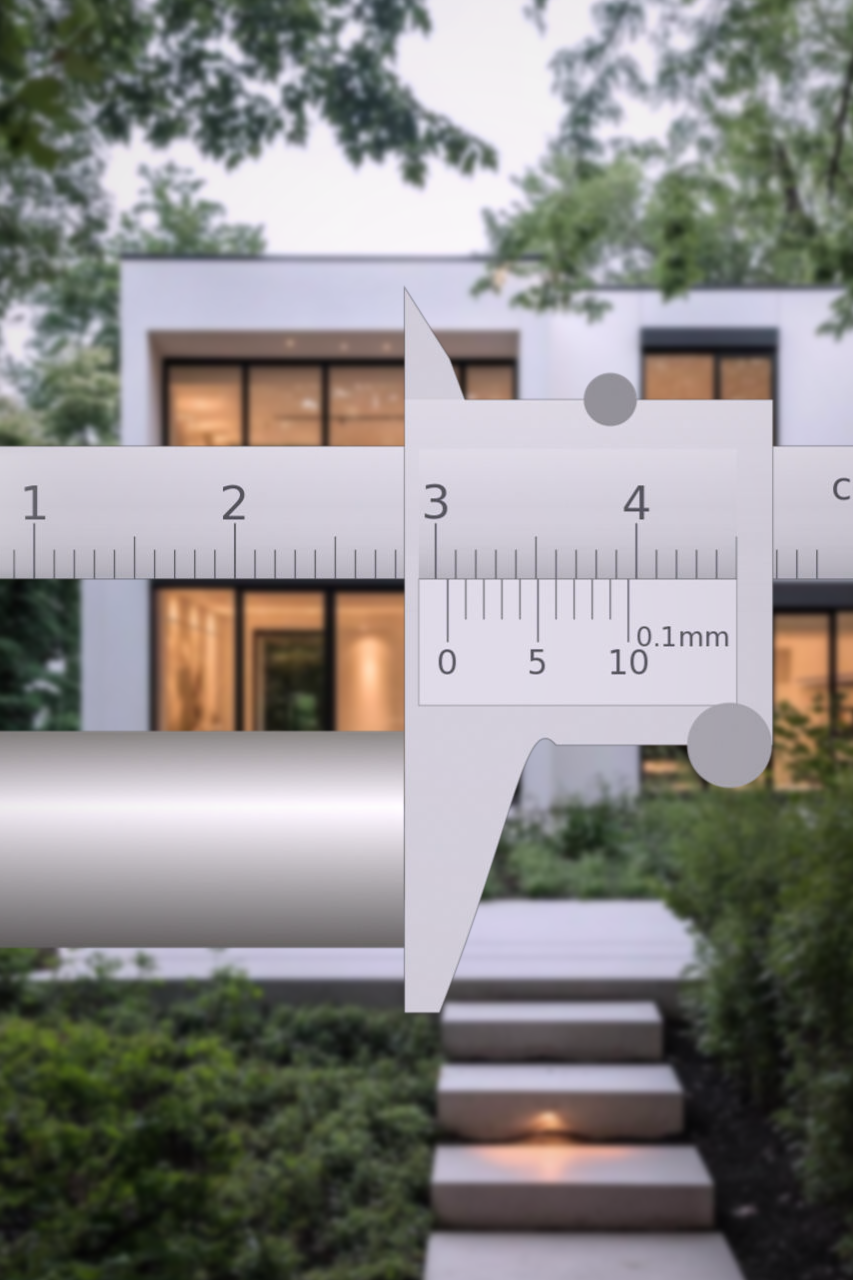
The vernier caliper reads 30.6 mm
